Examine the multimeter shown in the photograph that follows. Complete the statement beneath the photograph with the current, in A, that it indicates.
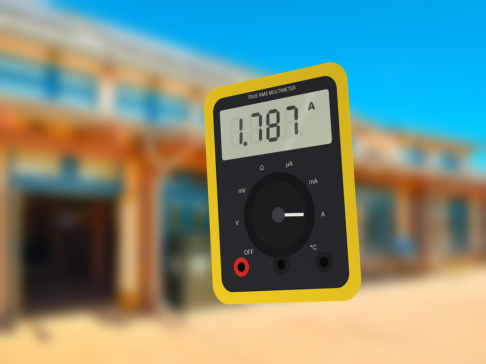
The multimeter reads 1.787 A
